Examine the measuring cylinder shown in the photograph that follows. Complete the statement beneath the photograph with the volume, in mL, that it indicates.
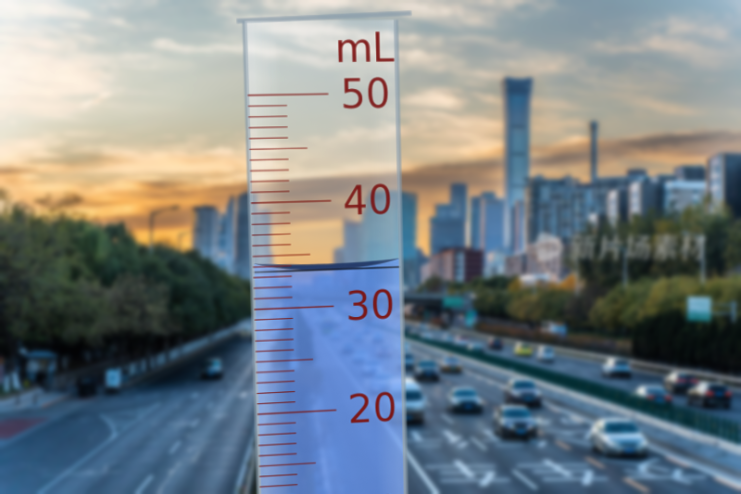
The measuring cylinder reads 33.5 mL
